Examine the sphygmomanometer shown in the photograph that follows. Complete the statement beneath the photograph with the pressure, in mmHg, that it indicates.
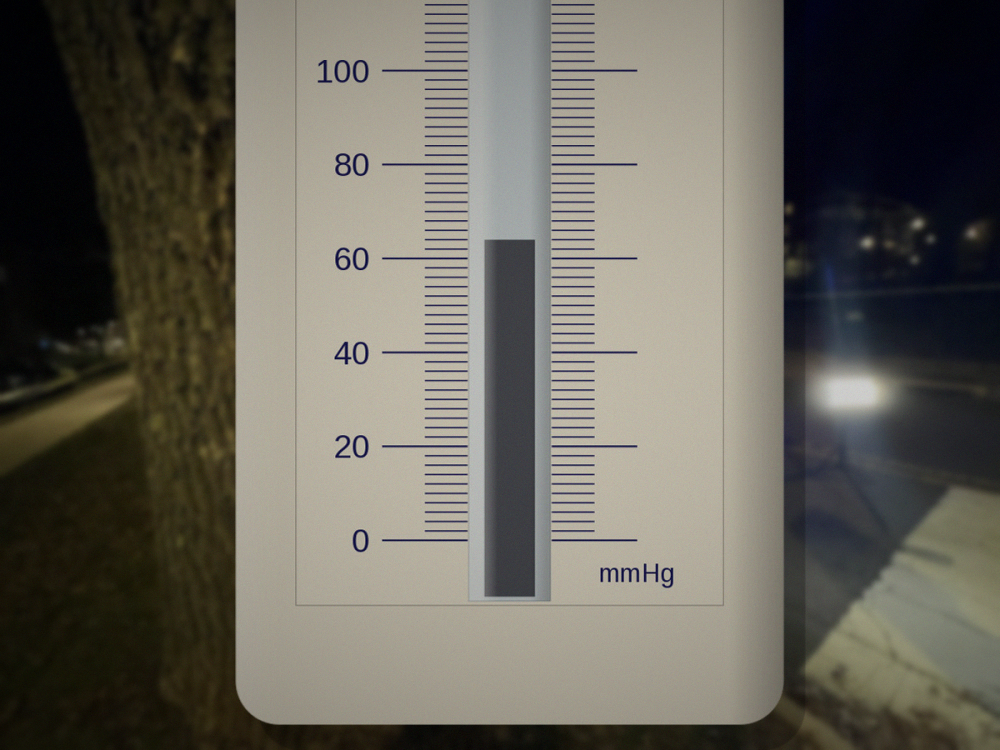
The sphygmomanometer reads 64 mmHg
